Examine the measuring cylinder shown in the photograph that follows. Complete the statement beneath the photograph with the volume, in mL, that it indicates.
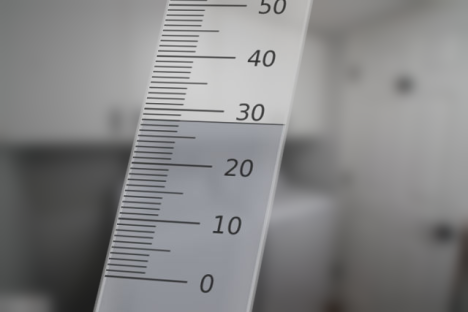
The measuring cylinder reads 28 mL
